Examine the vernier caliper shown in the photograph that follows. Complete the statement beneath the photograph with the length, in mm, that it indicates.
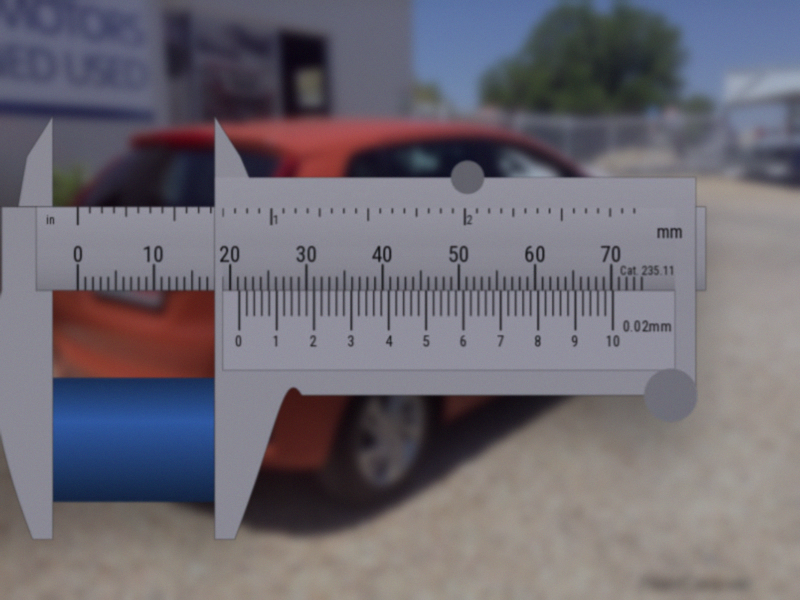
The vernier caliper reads 21.2 mm
